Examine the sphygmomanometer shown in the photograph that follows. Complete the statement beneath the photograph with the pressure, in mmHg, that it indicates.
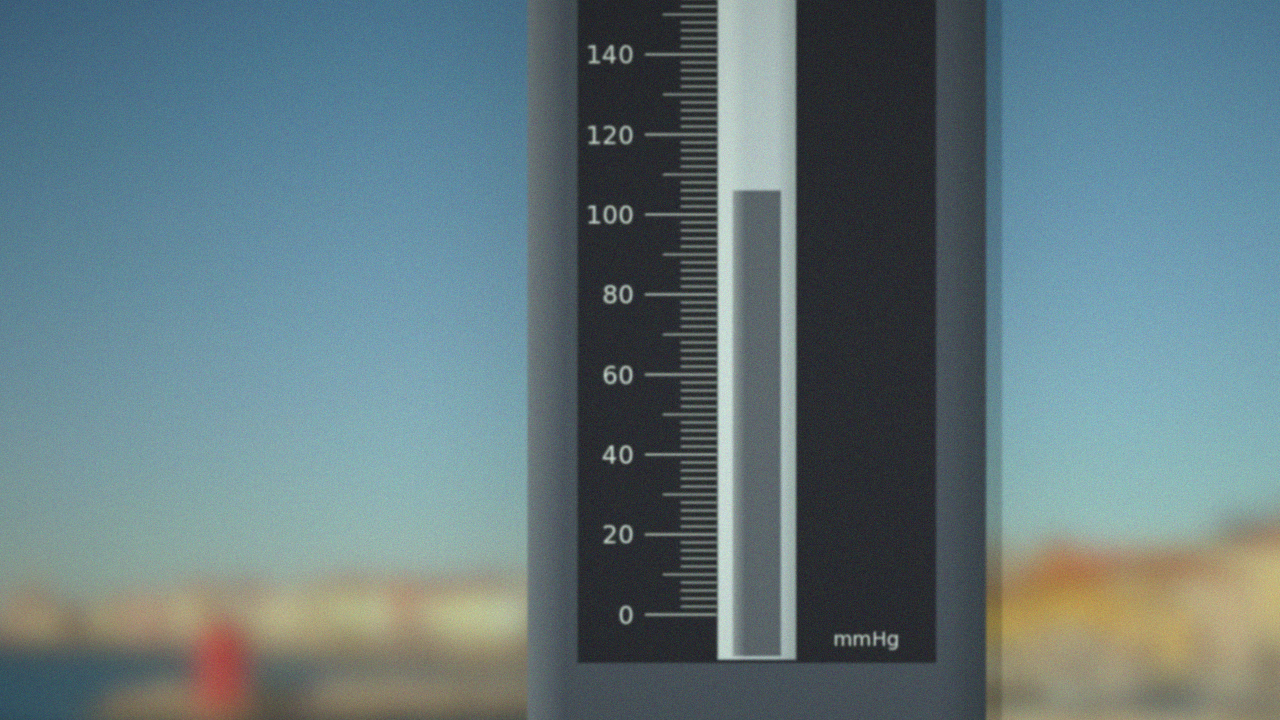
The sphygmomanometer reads 106 mmHg
